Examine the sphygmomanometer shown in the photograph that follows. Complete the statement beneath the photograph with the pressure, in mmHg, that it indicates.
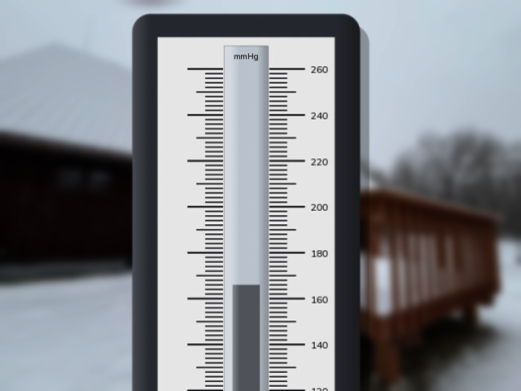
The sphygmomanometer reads 166 mmHg
